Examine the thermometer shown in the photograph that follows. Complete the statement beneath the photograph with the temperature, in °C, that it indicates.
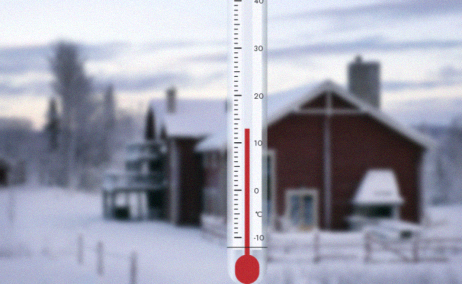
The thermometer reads 13 °C
